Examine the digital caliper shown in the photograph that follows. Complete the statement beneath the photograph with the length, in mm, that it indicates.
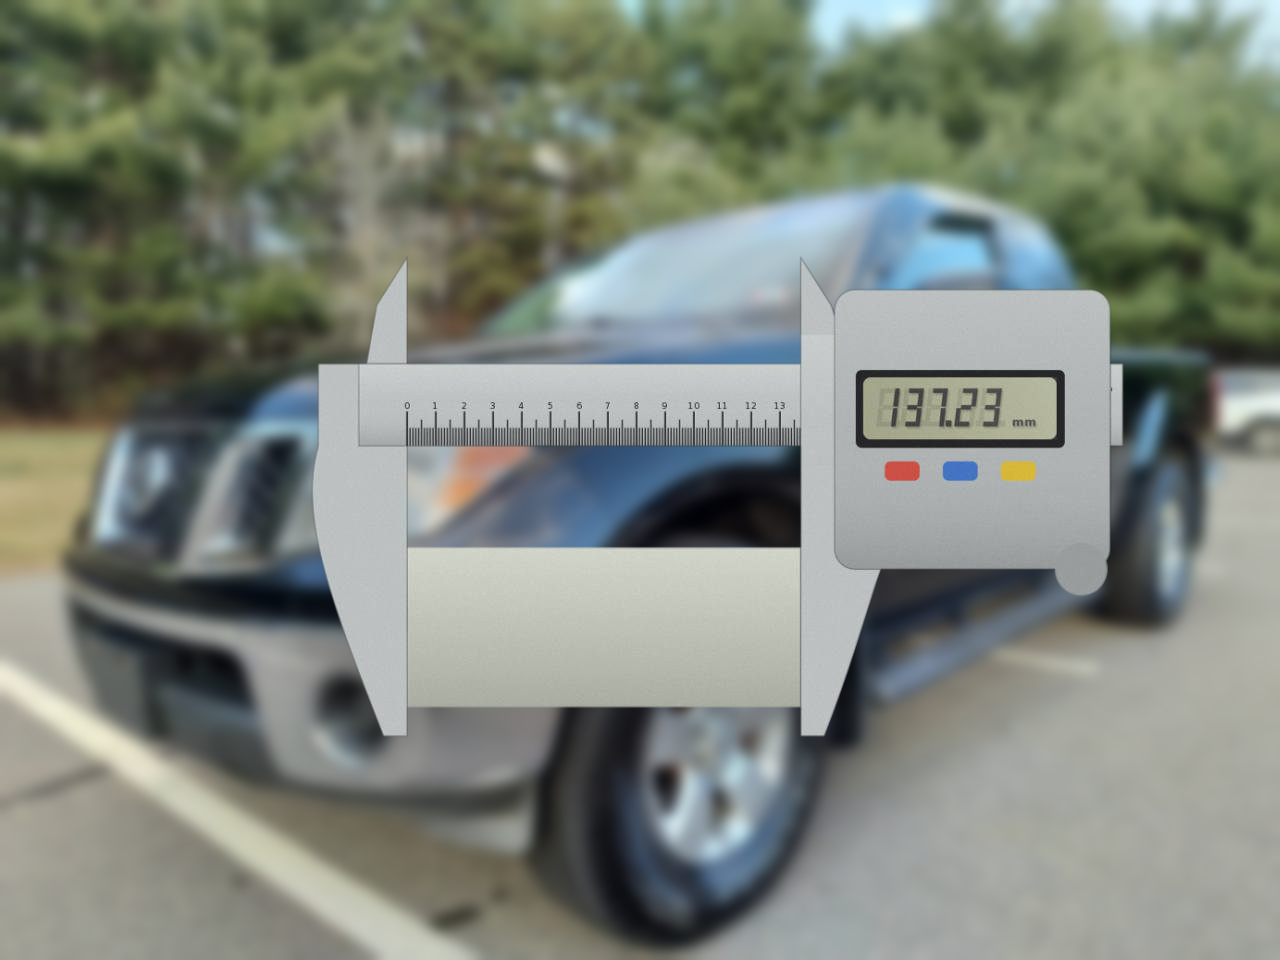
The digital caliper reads 137.23 mm
